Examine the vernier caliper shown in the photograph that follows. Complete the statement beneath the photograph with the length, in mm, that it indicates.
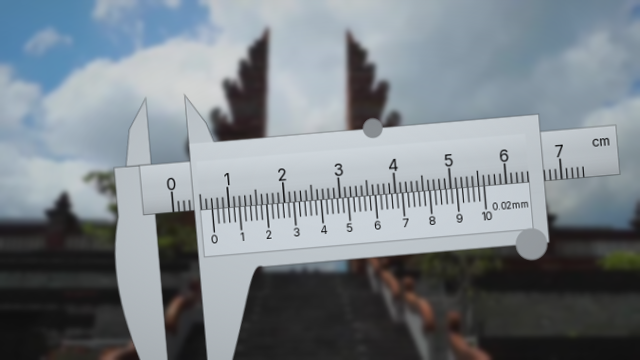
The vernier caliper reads 7.0 mm
